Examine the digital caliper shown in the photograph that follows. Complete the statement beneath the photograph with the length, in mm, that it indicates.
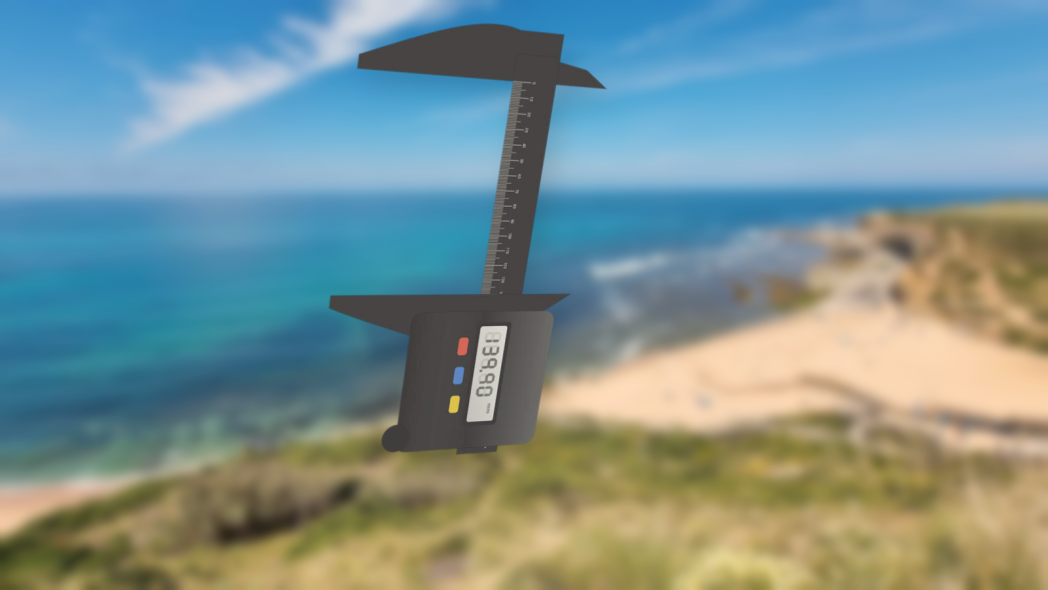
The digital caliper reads 139.90 mm
